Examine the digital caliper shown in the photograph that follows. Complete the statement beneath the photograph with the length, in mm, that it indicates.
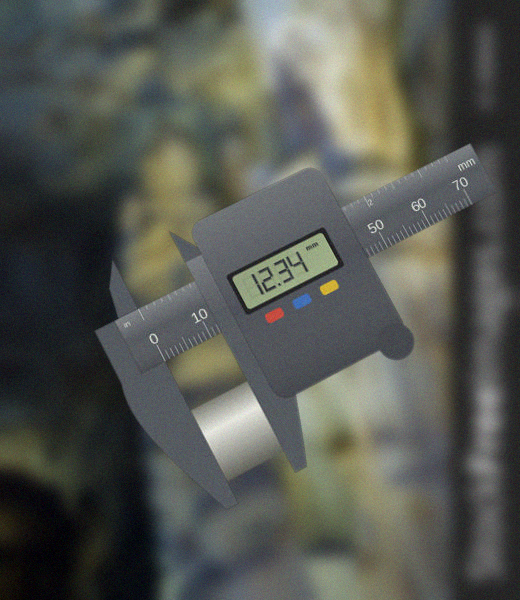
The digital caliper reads 12.34 mm
